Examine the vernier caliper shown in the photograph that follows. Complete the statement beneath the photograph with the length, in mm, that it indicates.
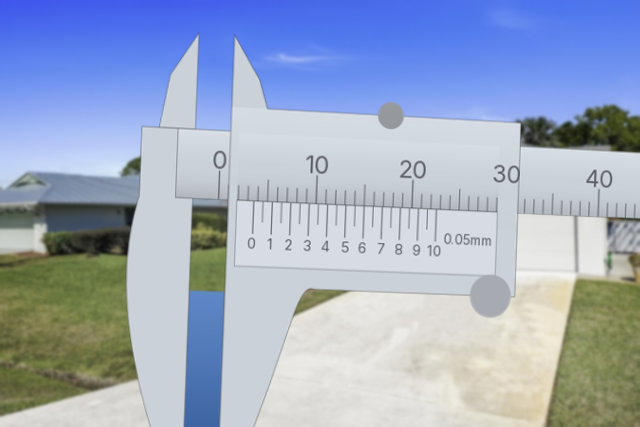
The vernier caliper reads 3.6 mm
